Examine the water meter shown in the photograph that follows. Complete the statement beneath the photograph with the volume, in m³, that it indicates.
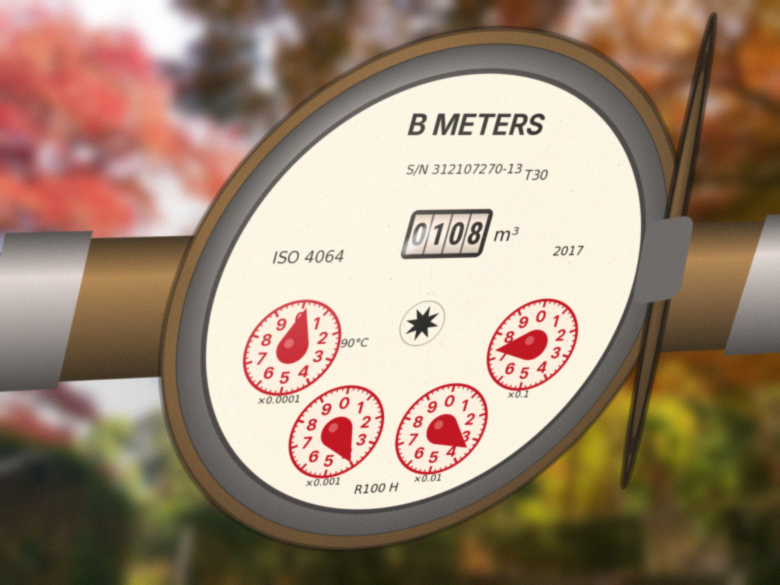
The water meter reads 108.7340 m³
